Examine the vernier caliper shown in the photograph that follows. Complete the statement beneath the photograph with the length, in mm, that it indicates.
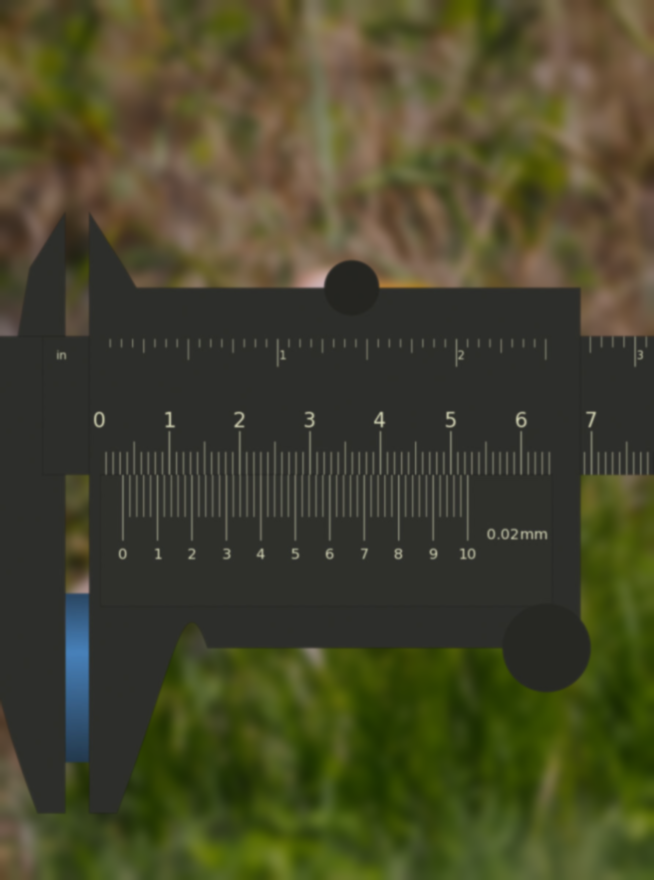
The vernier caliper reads 3.4 mm
